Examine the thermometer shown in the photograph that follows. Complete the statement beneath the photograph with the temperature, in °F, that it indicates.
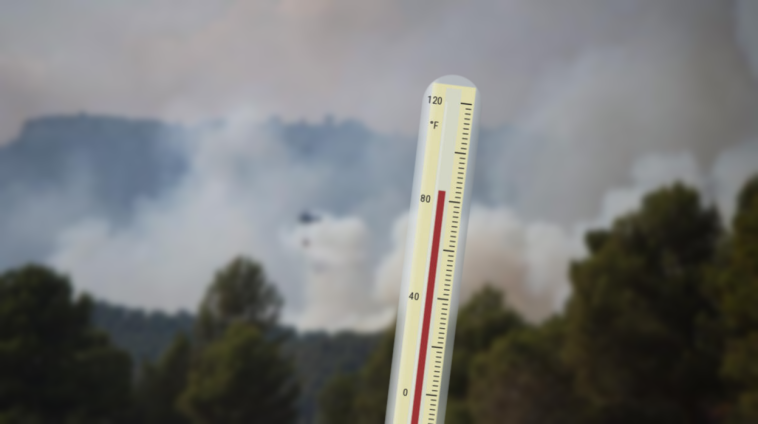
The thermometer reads 84 °F
